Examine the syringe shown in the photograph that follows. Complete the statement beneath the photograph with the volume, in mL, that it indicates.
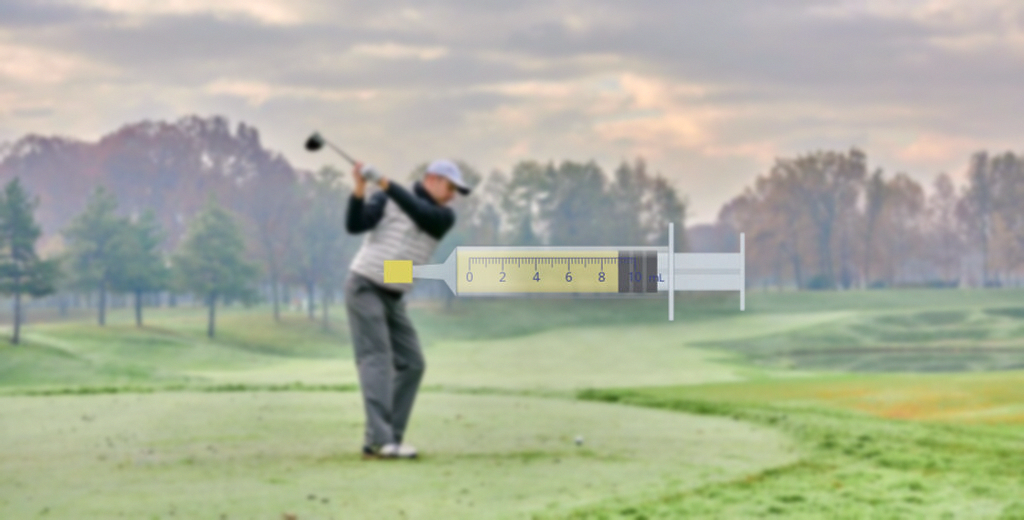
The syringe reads 9 mL
